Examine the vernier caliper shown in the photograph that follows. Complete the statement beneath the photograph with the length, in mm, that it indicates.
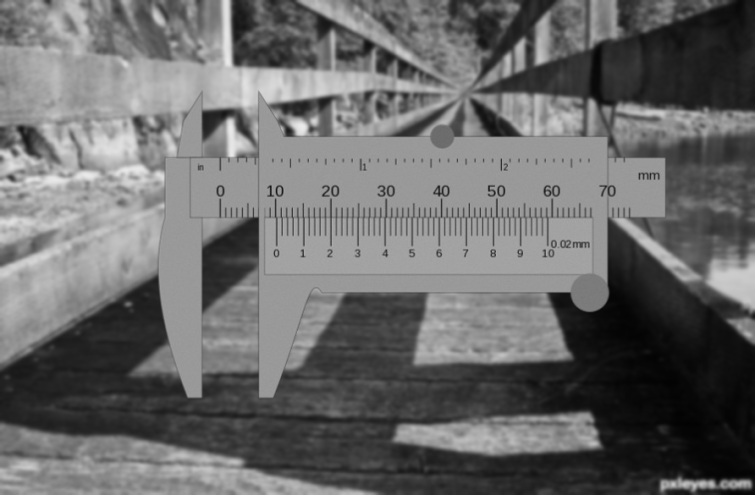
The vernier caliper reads 10.2 mm
